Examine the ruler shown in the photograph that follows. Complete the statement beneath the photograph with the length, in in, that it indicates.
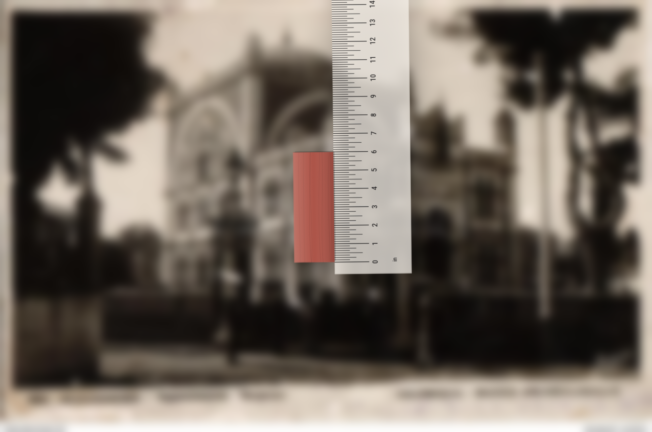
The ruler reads 6 in
